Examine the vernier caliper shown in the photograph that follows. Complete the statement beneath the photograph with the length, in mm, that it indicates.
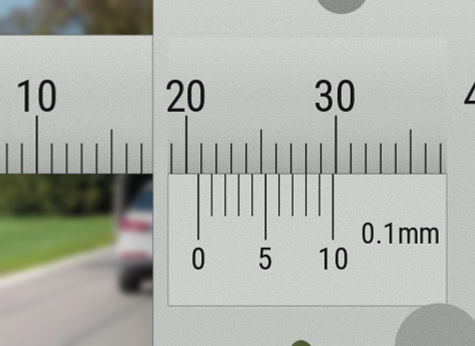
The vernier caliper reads 20.8 mm
